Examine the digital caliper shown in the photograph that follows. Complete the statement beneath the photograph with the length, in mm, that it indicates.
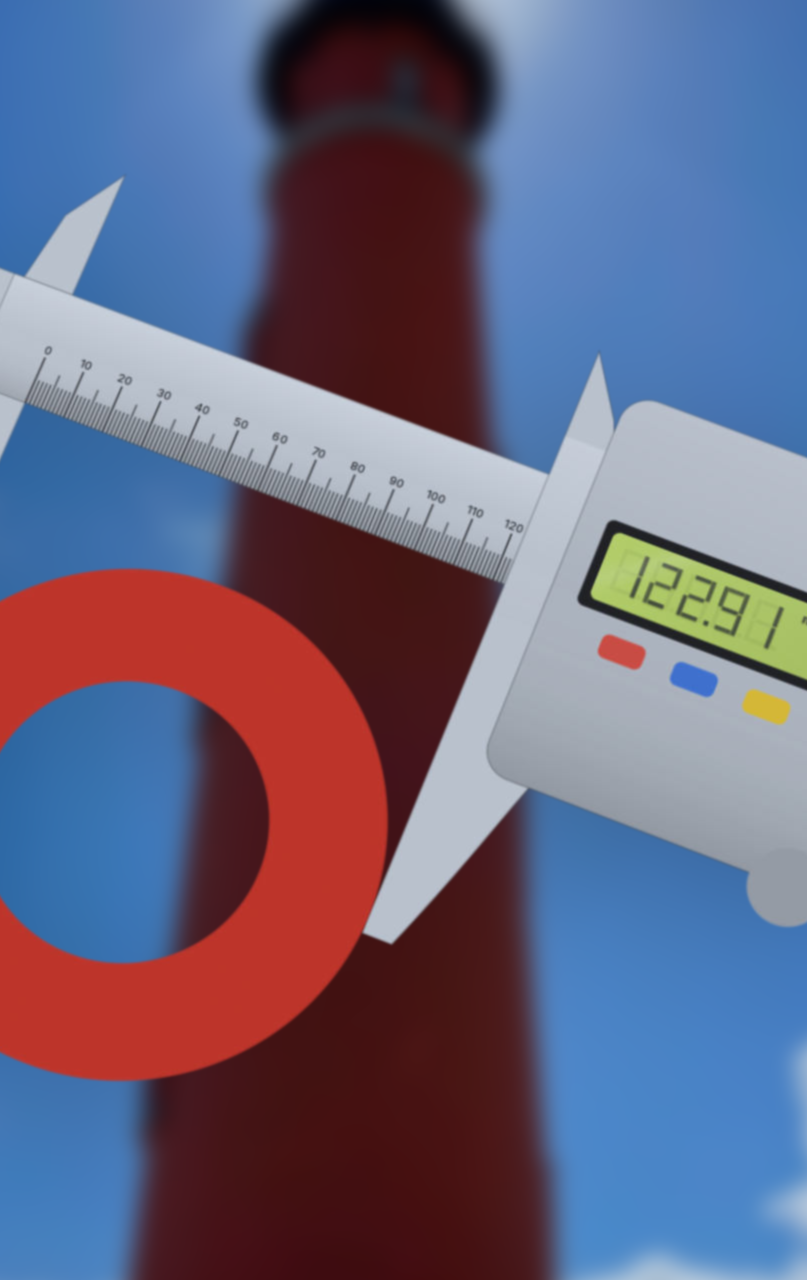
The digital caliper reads 122.91 mm
